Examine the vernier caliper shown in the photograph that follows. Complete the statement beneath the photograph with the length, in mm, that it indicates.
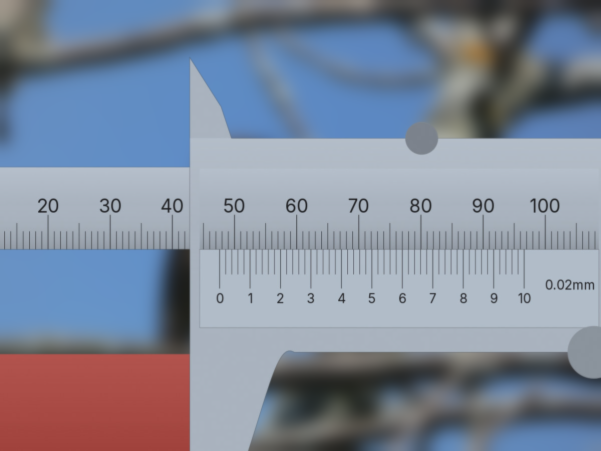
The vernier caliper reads 47.6 mm
